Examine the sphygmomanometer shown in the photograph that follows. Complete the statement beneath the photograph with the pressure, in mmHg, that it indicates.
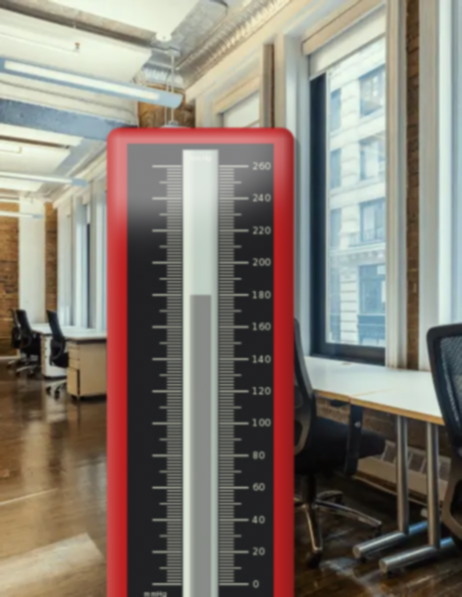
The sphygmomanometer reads 180 mmHg
